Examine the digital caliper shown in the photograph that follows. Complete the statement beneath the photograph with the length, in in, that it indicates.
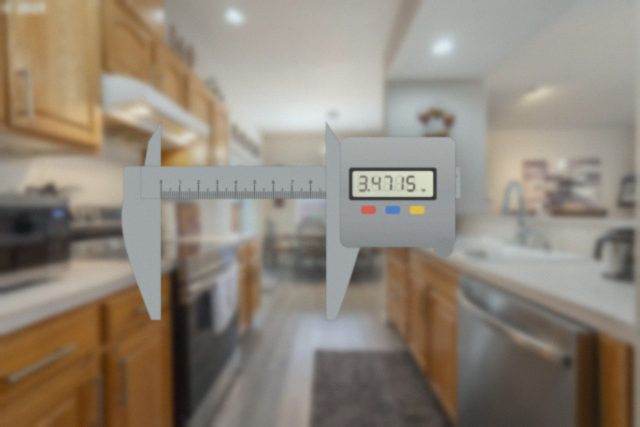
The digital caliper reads 3.4715 in
